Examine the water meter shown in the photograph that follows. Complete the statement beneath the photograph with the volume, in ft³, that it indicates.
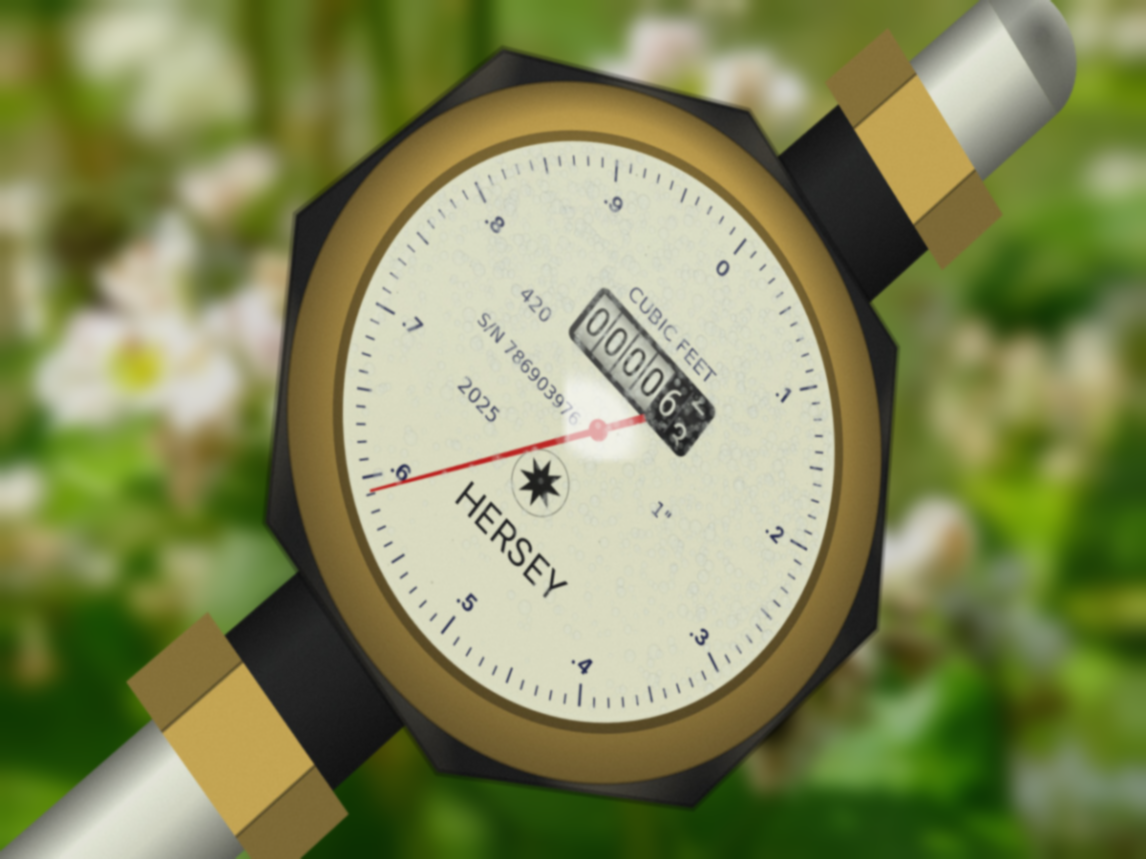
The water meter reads 62.59 ft³
